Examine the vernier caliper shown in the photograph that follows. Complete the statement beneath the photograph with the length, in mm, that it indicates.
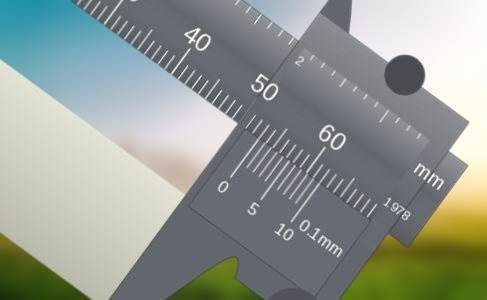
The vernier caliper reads 53.0 mm
